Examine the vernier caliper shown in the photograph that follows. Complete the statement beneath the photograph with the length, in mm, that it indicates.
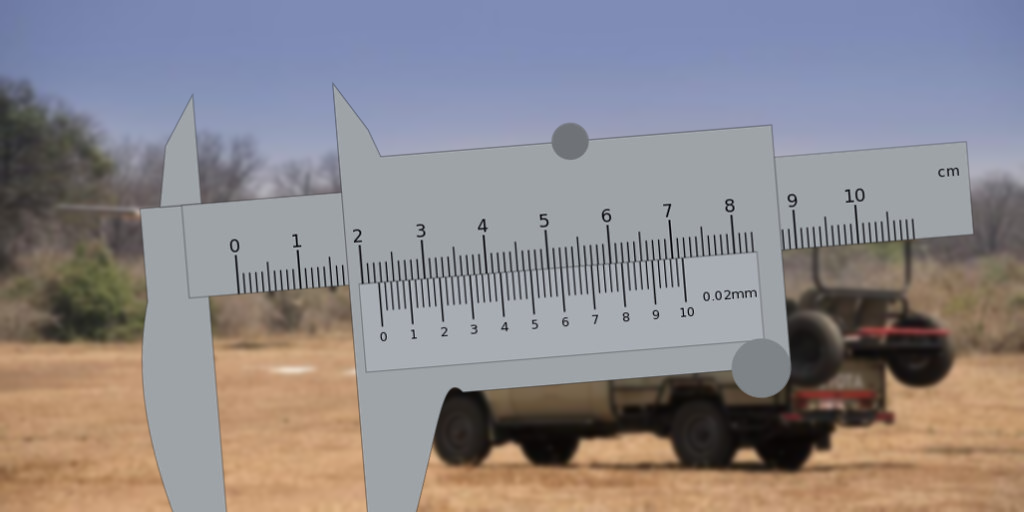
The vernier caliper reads 22.6 mm
